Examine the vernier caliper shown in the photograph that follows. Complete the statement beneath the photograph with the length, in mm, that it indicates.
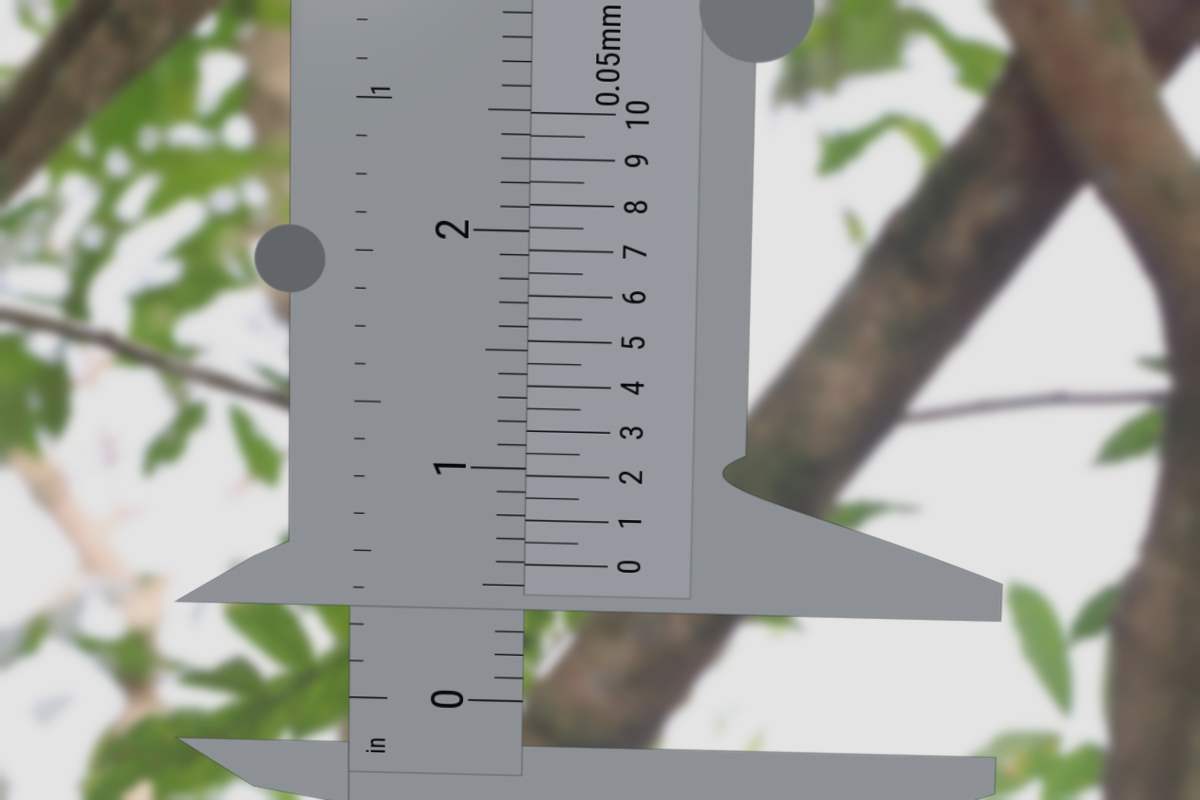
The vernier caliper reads 5.9 mm
